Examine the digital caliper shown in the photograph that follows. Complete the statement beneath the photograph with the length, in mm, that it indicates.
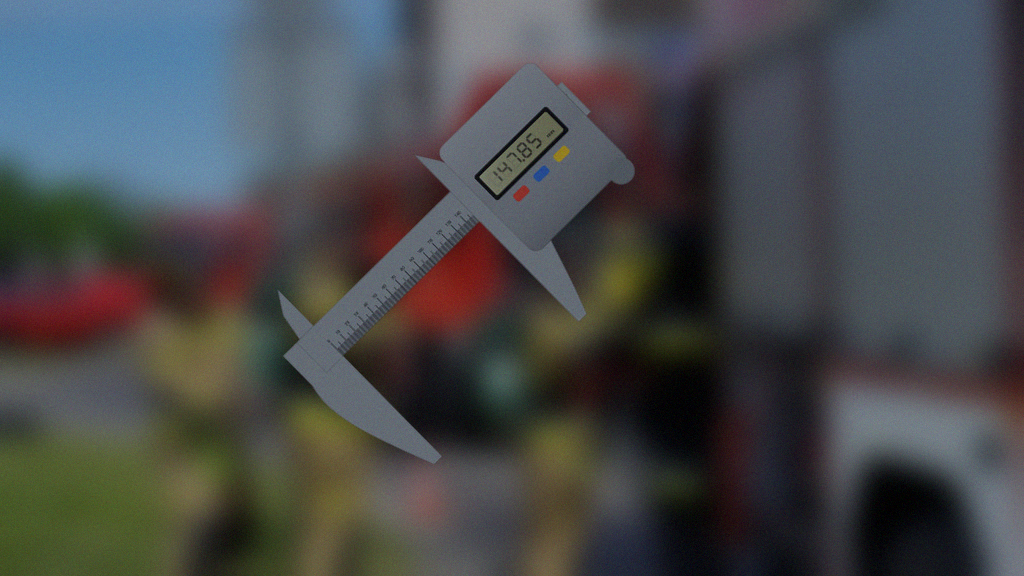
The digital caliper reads 147.85 mm
